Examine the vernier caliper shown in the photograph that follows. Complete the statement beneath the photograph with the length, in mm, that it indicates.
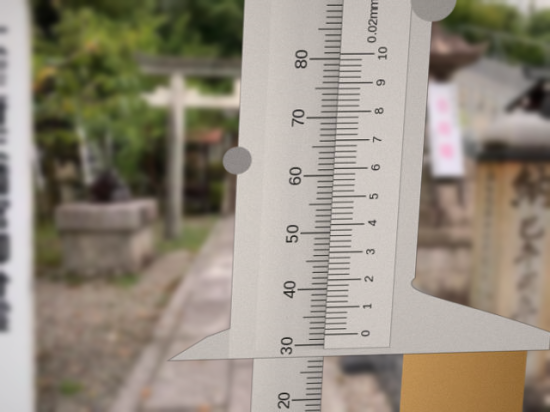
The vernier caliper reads 31.8 mm
